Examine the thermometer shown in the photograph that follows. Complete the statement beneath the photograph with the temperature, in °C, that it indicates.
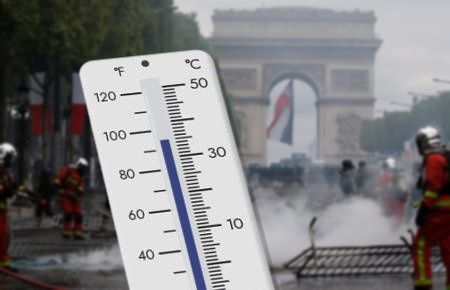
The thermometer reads 35 °C
